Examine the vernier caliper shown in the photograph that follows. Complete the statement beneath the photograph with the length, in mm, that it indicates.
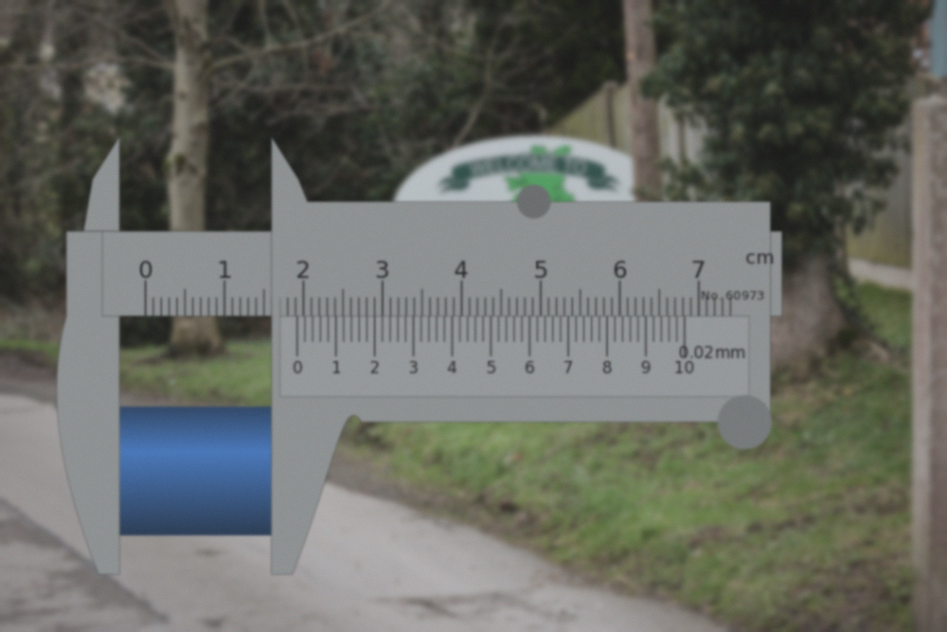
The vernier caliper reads 19.2 mm
